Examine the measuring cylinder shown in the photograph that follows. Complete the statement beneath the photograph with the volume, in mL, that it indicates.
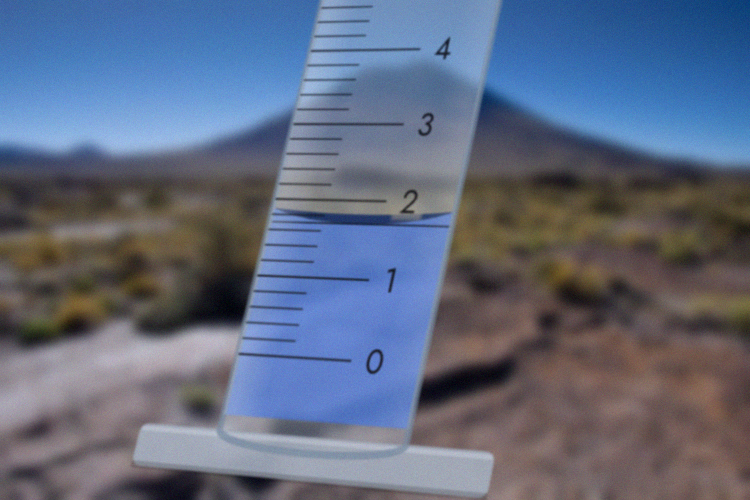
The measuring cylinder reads 1.7 mL
